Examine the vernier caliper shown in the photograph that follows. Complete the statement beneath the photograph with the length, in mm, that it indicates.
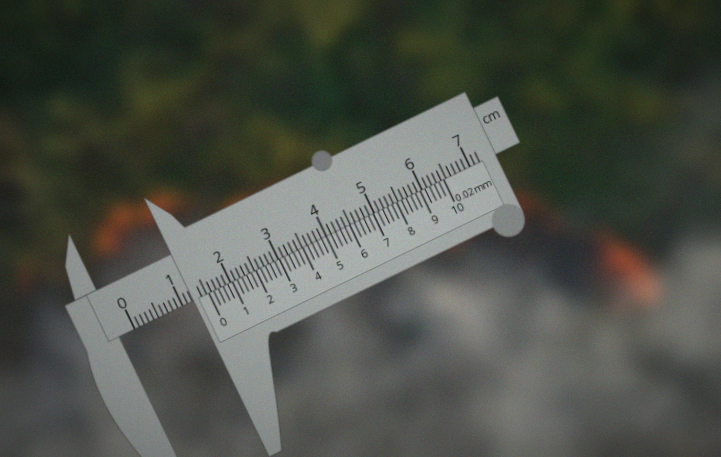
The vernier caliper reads 15.5 mm
